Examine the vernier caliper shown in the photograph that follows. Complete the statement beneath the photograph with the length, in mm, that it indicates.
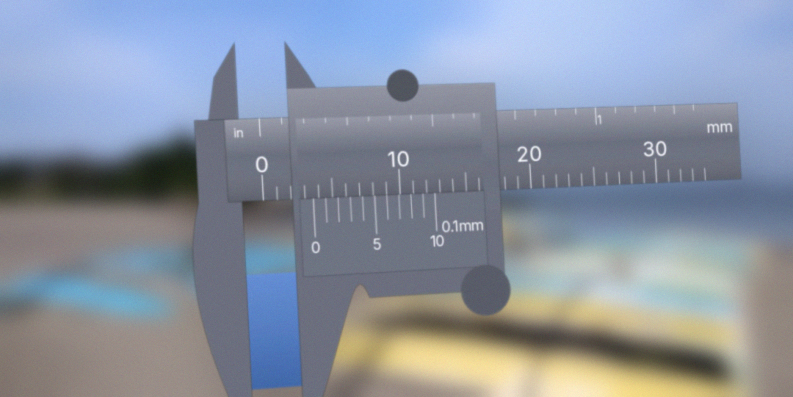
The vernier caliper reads 3.6 mm
